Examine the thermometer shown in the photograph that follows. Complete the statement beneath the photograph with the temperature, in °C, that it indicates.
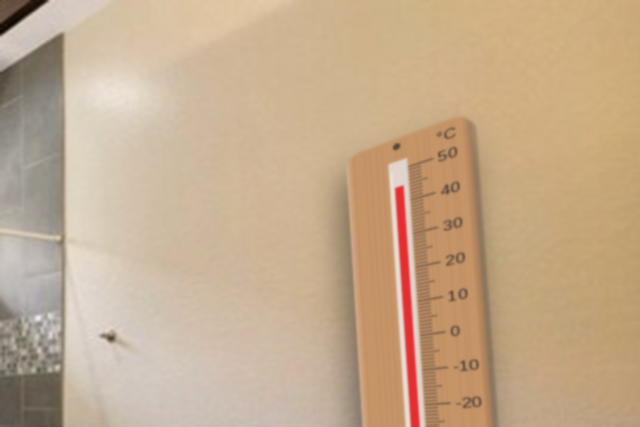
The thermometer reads 45 °C
